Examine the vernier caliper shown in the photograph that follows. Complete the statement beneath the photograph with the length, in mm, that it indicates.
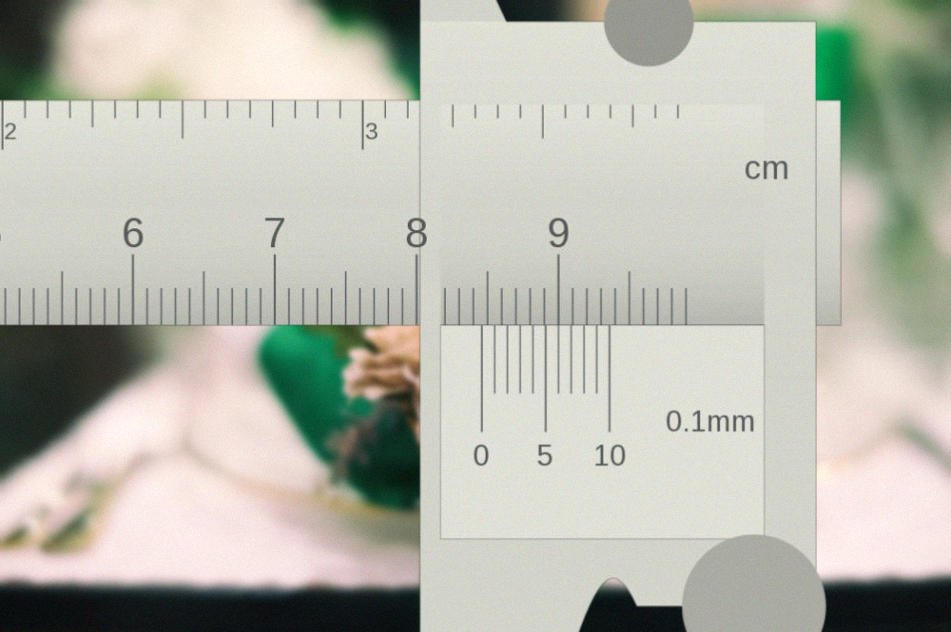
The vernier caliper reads 84.6 mm
